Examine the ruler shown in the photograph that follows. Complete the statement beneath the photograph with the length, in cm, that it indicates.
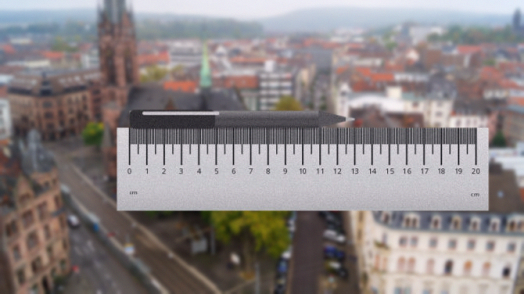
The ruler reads 13 cm
